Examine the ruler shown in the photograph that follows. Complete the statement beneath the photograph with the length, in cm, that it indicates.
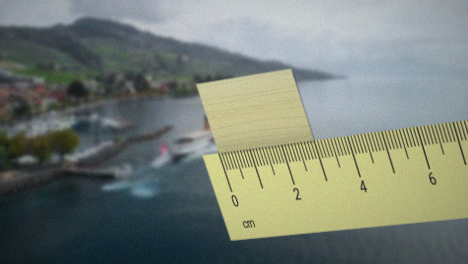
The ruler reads 3 cm
